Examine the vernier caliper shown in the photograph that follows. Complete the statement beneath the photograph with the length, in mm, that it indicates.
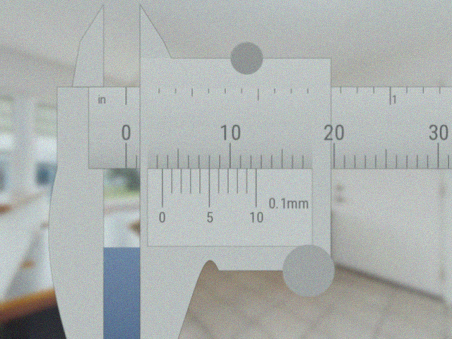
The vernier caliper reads 3.5 mm
